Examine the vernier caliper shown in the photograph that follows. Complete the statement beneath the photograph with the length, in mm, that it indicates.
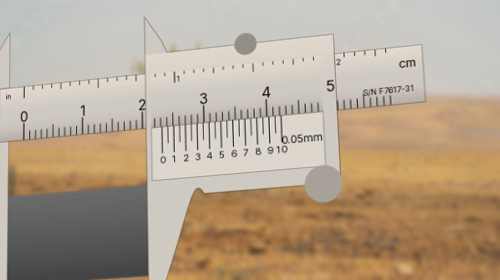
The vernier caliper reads 23.2 mm
